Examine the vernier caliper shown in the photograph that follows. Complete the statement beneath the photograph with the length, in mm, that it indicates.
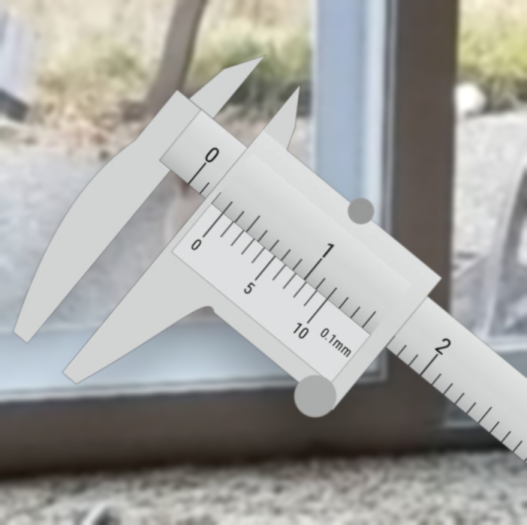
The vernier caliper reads 3.0 mm
